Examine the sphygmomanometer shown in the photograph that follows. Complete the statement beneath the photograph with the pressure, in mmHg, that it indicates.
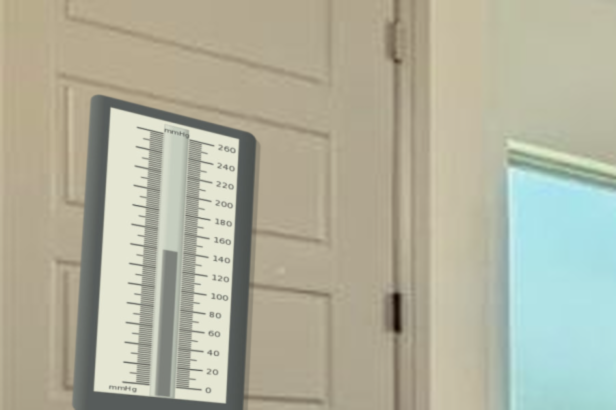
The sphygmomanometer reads 140 mmHg
